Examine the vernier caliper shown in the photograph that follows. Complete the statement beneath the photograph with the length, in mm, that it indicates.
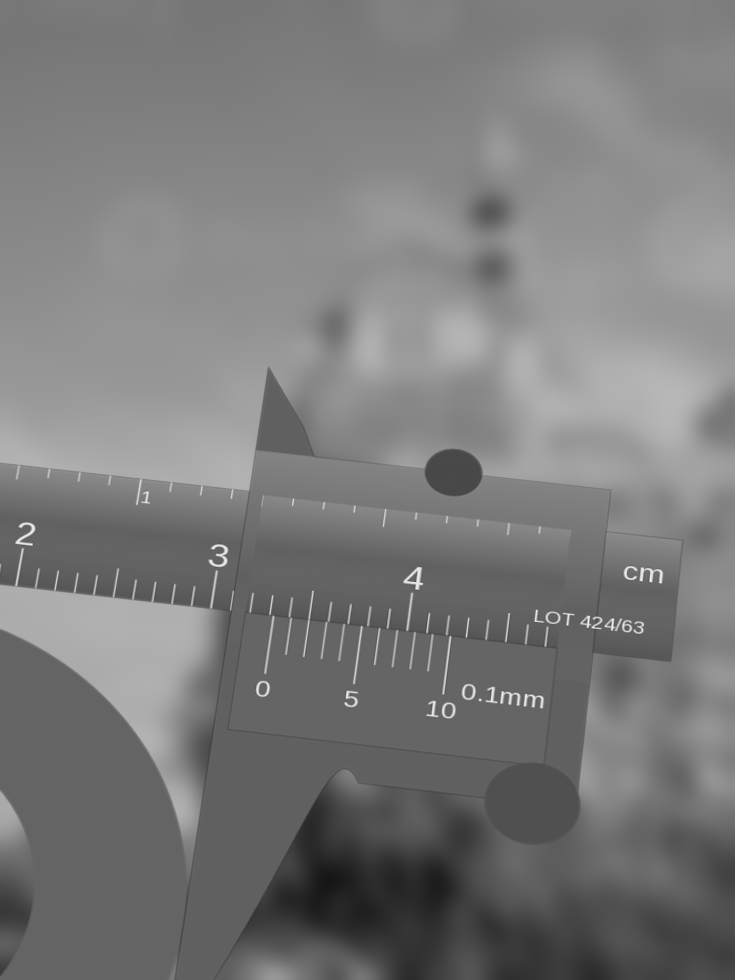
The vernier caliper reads 33.2 mm
